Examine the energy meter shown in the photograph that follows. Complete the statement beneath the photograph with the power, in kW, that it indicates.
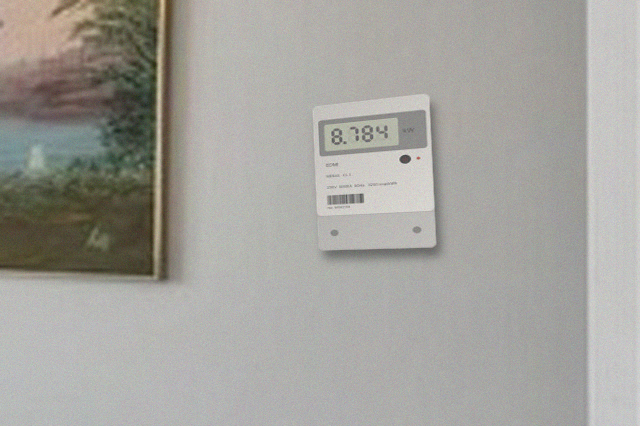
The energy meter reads 8.784 kW
